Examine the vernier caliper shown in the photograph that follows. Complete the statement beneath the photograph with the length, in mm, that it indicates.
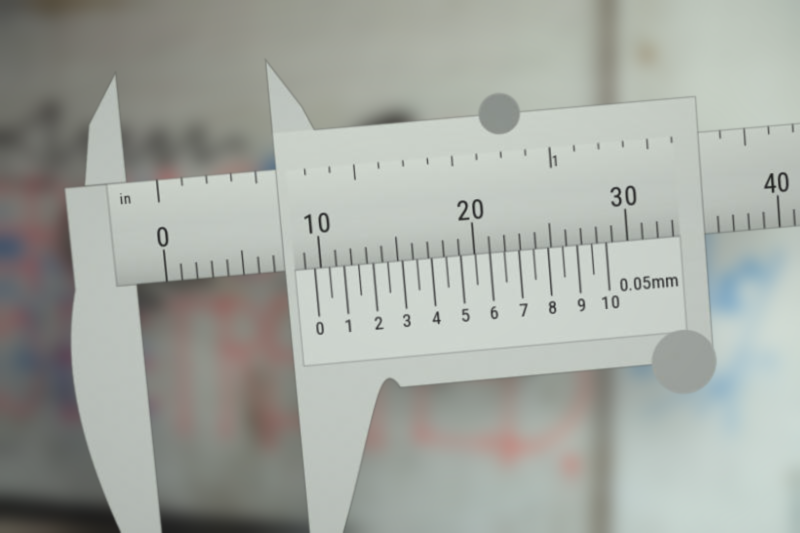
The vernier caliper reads 9.6 mm
